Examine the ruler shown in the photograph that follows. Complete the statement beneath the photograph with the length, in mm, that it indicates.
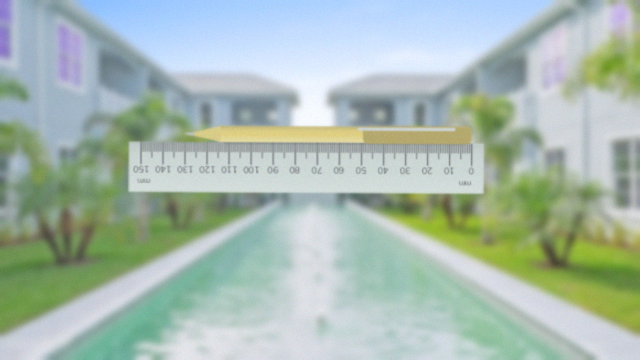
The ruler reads 130 mm
